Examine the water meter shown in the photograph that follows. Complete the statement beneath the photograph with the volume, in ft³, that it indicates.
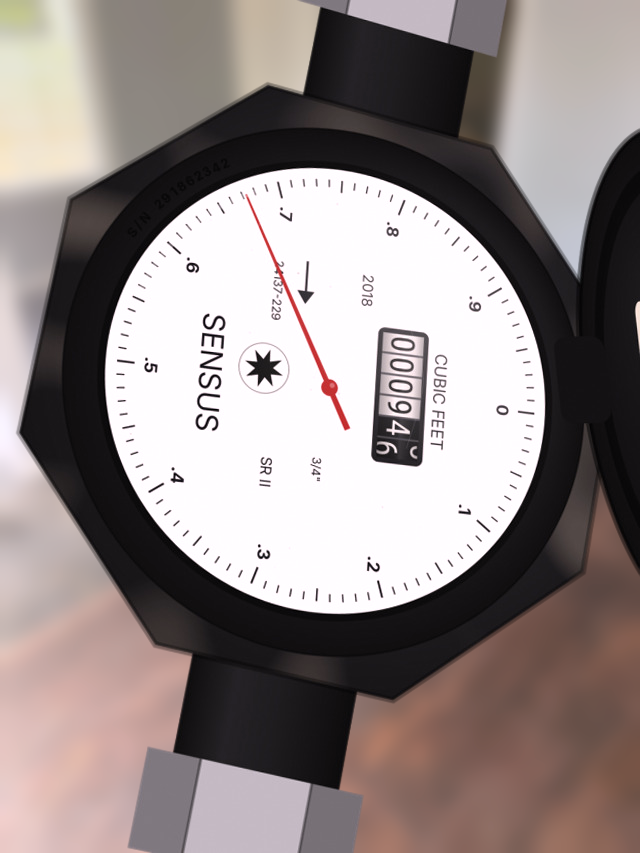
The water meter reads 945.67 ft³
